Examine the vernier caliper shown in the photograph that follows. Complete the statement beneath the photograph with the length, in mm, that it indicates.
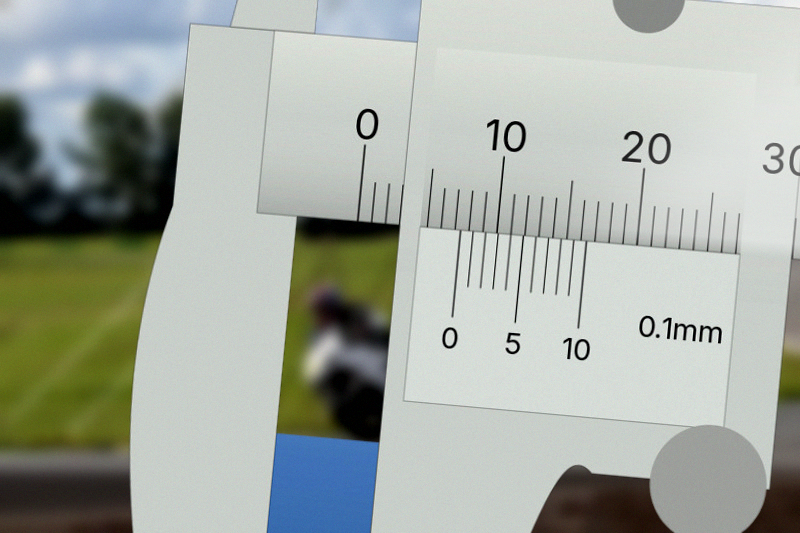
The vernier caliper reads 7.4 mm
